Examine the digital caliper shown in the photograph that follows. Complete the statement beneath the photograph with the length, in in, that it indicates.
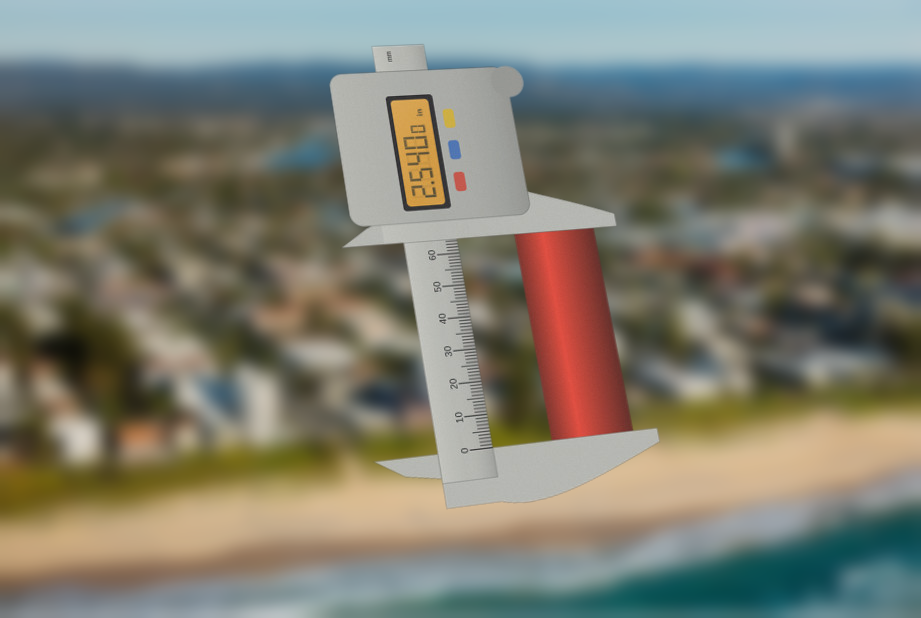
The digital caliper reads 2.5400 in
